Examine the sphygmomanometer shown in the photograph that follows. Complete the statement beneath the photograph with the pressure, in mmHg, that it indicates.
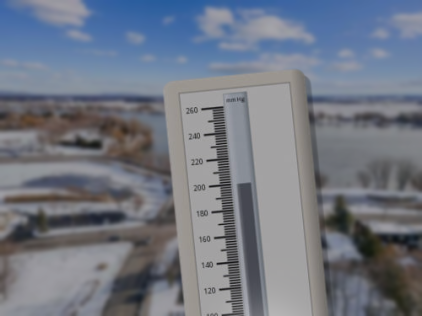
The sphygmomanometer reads 200 mmHg
